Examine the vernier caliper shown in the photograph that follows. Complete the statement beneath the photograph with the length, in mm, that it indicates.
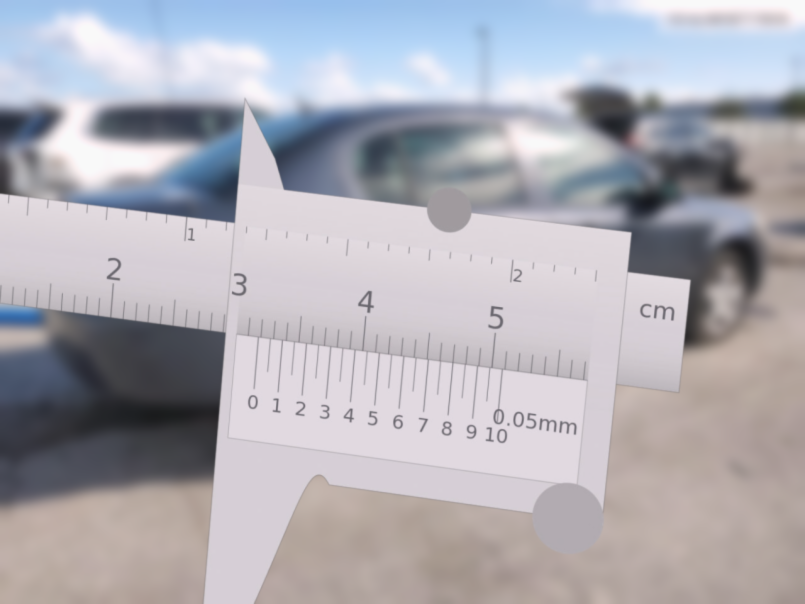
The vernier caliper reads 31.8 mm
